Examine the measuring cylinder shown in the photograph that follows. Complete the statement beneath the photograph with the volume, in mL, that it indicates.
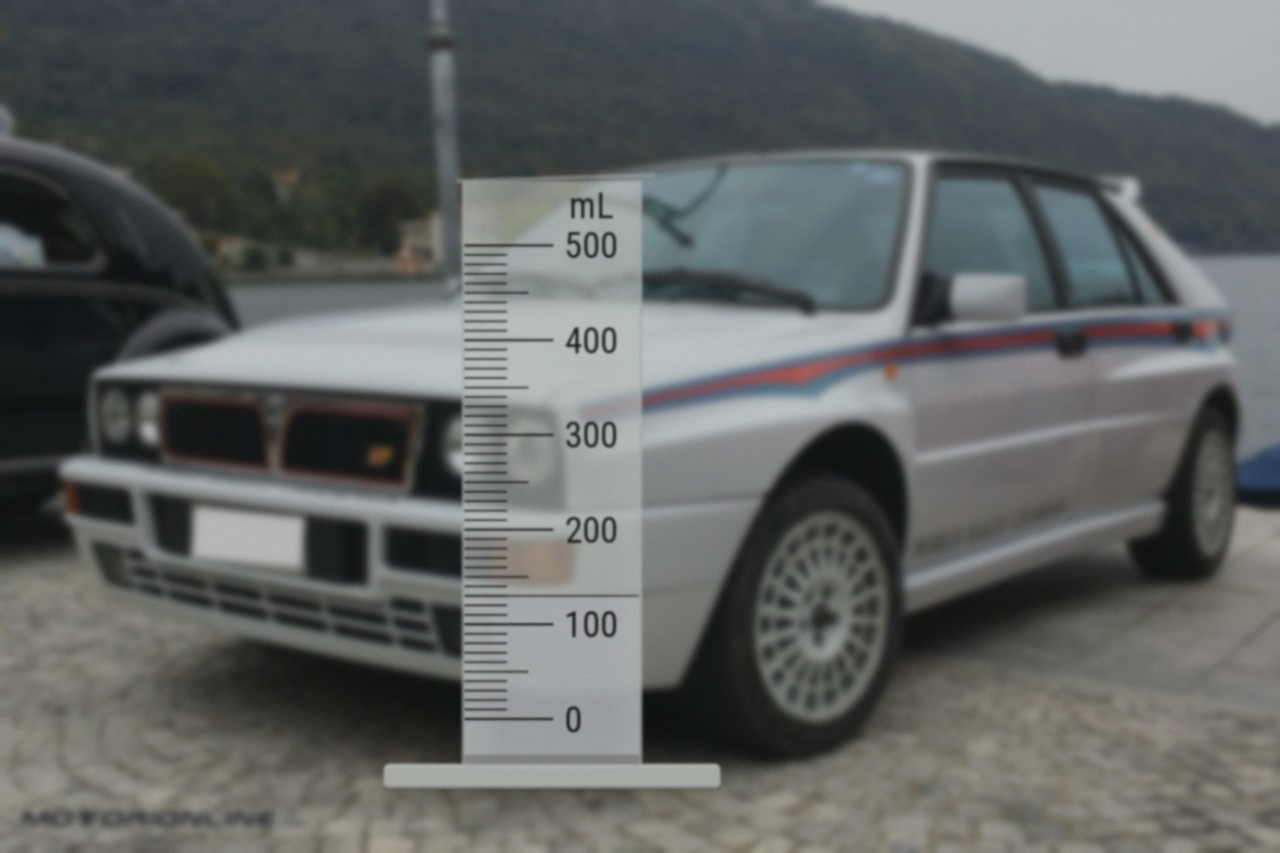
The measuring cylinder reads 130 mL
